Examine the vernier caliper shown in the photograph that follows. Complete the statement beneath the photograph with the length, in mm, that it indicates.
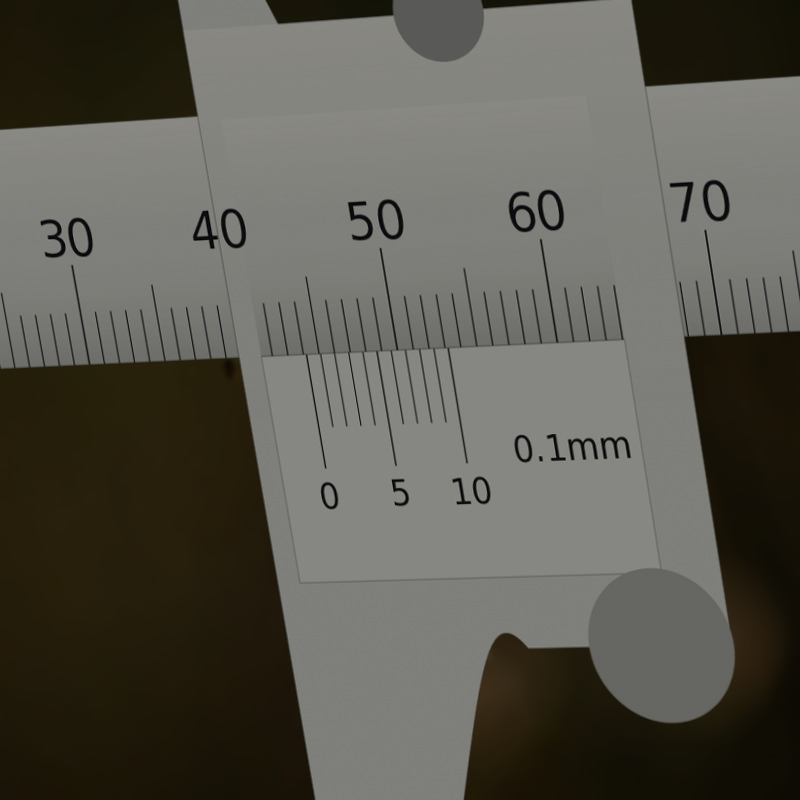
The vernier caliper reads 44.2 mm
